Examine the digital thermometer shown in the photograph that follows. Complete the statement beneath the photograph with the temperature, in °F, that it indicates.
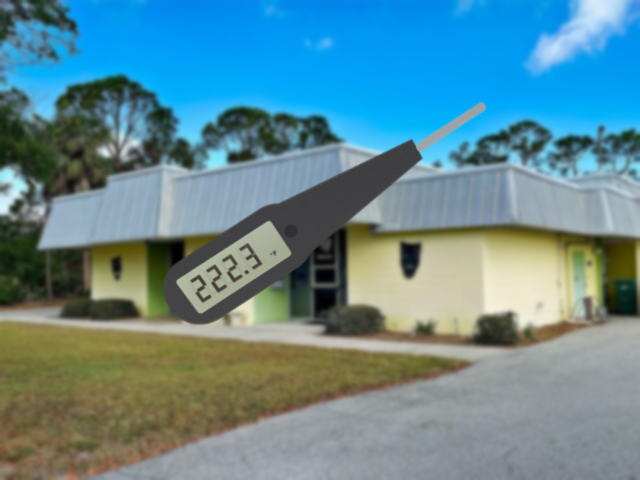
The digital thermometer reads 222.3 °F
